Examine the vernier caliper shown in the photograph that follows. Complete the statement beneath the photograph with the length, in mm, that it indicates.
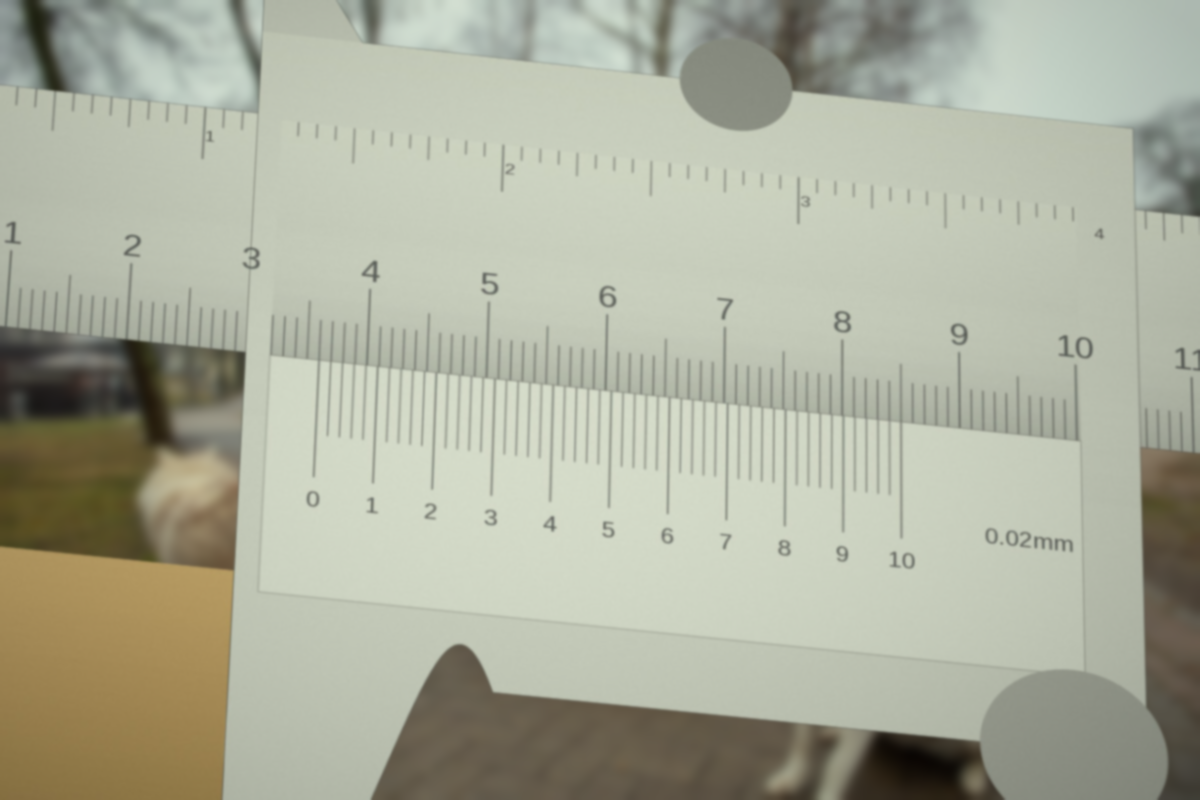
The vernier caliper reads 36.0 mm
